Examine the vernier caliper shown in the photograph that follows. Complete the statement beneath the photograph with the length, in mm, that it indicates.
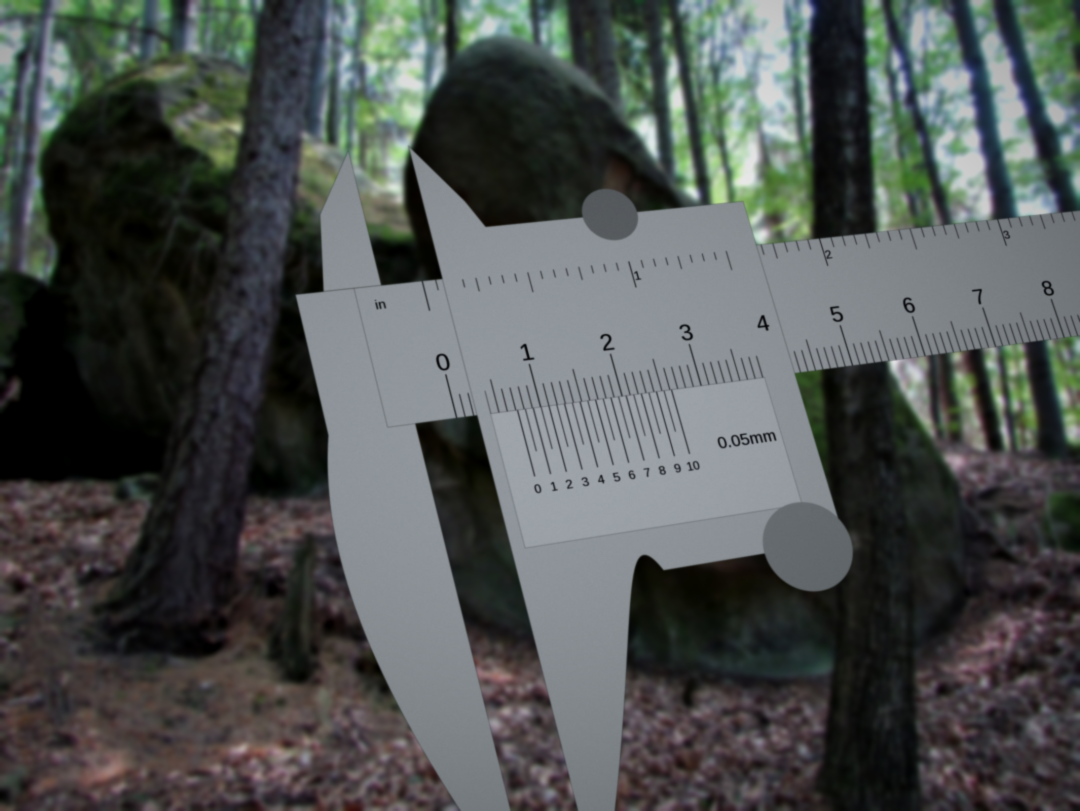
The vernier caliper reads 7.2 mm
